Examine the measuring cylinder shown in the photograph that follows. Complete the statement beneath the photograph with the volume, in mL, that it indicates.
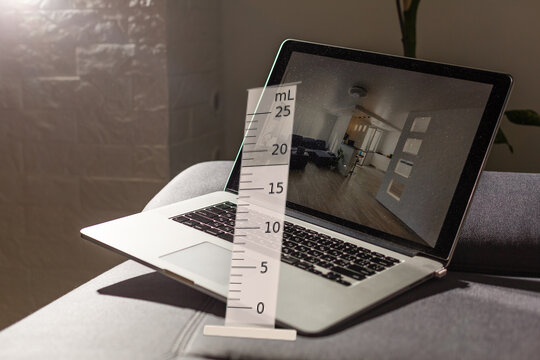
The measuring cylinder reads 18 mL
